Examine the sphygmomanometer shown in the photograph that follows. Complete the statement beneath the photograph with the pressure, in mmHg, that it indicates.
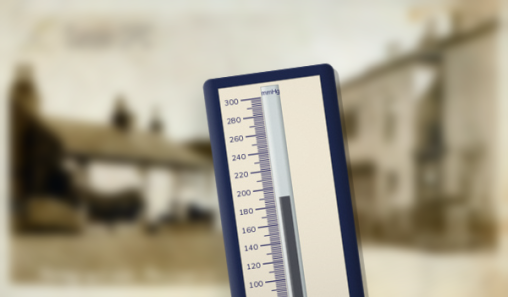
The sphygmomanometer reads 190 mmHg
